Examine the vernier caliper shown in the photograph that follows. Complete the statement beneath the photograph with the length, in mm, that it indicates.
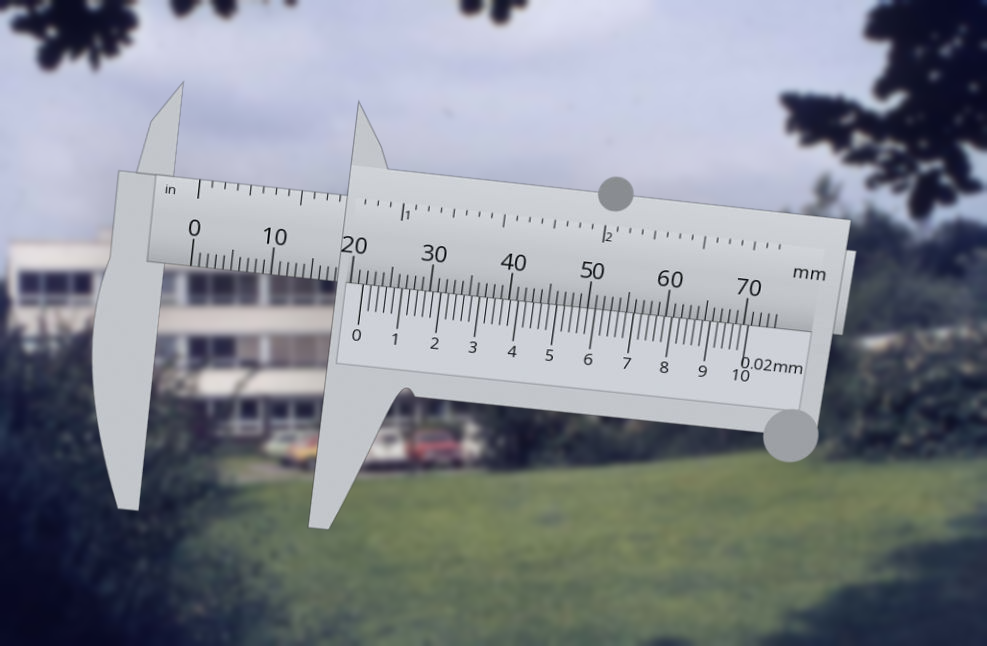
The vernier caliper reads 21.6 mm
